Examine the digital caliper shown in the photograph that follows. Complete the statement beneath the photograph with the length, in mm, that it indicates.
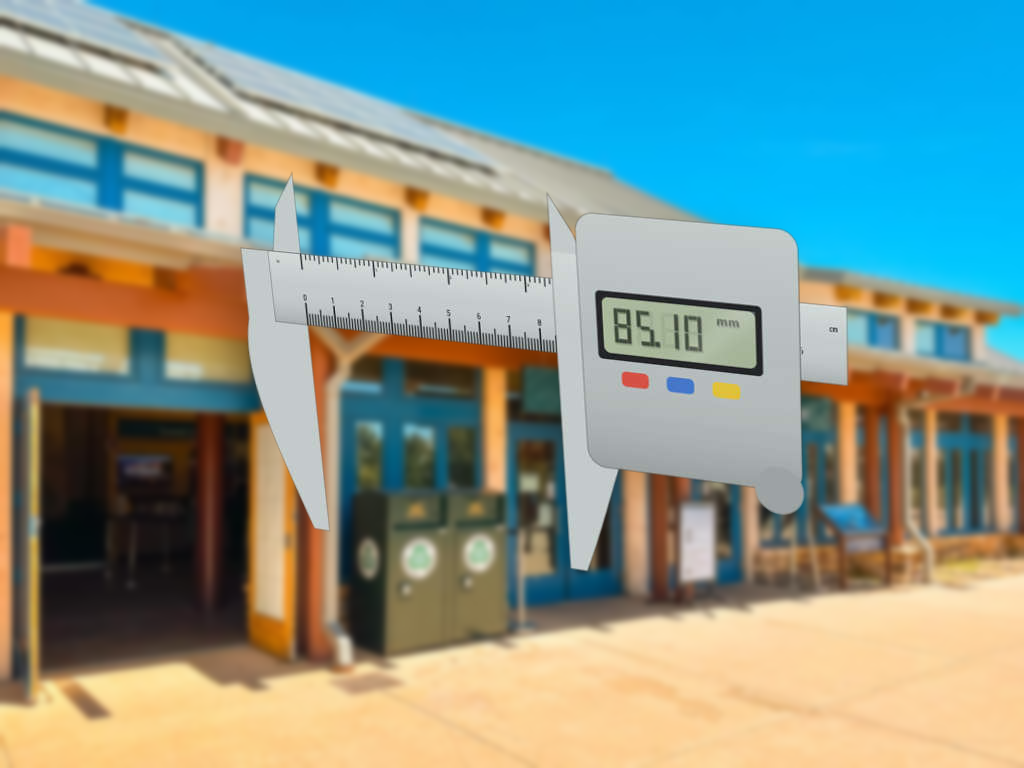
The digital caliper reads 85.10 mm
